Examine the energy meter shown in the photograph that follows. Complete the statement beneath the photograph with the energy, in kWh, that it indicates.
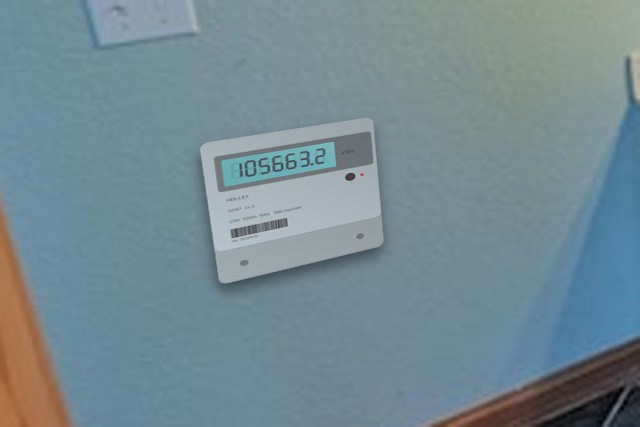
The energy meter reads 105663.2 kWh
